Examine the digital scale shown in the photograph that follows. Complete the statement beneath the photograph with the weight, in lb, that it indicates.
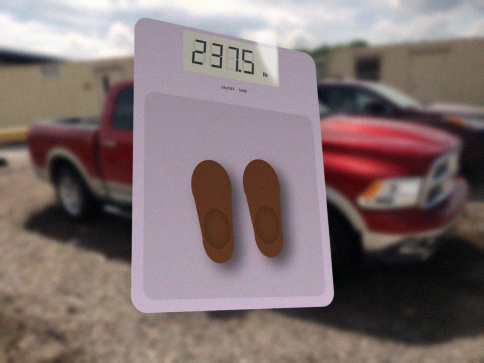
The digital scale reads 237.5 lb
